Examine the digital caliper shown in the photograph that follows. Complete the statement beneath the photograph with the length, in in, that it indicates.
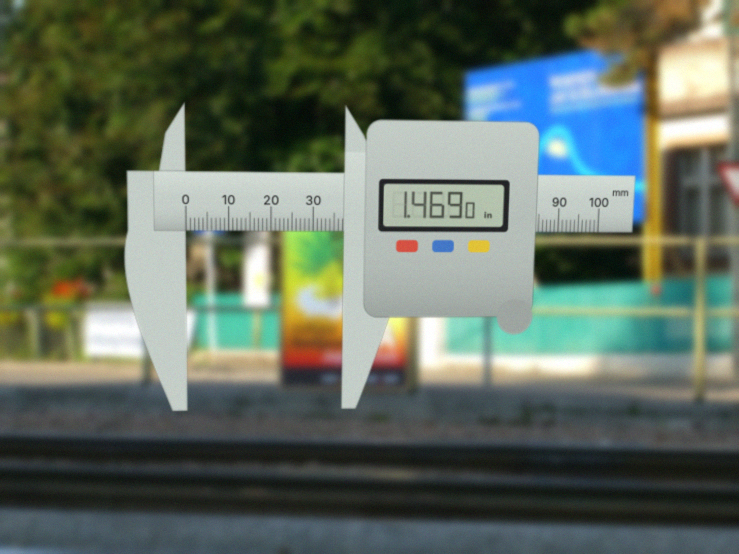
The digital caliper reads 1.4690 in
